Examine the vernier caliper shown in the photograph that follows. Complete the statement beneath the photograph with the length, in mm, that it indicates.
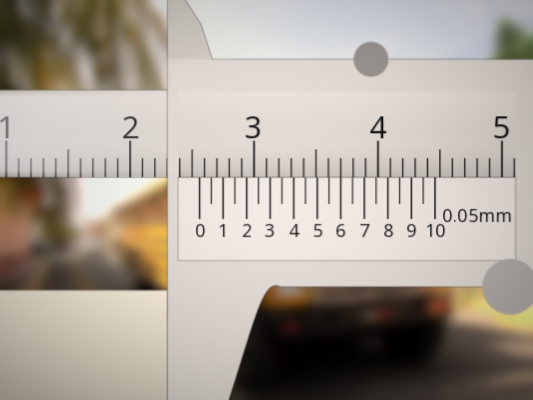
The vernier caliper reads 25.6 mm
